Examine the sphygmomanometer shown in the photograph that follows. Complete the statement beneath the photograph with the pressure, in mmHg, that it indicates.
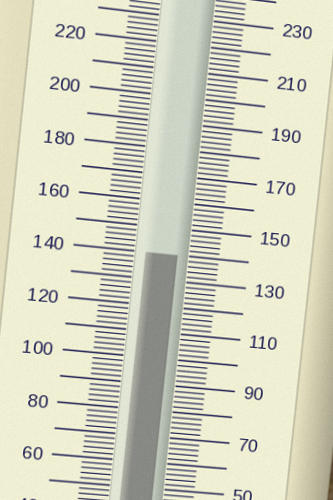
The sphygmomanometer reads 140 mmHg
